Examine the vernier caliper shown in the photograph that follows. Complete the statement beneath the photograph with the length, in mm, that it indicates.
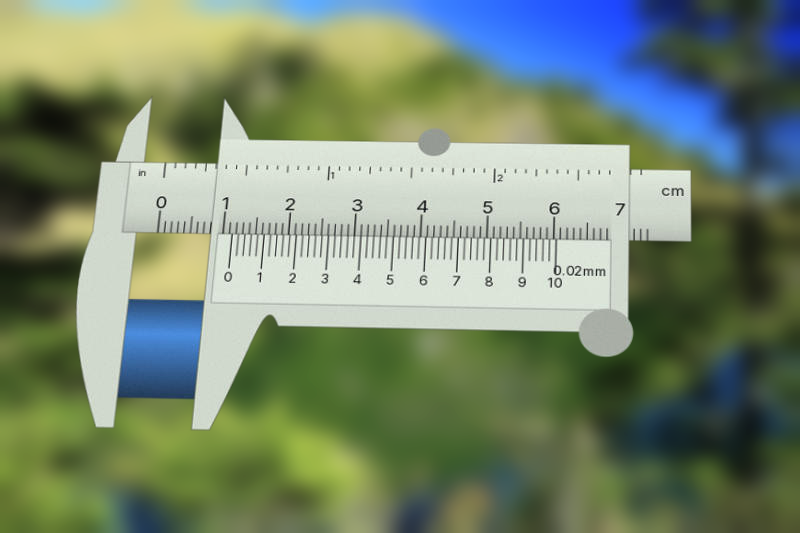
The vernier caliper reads 11.4 mm
